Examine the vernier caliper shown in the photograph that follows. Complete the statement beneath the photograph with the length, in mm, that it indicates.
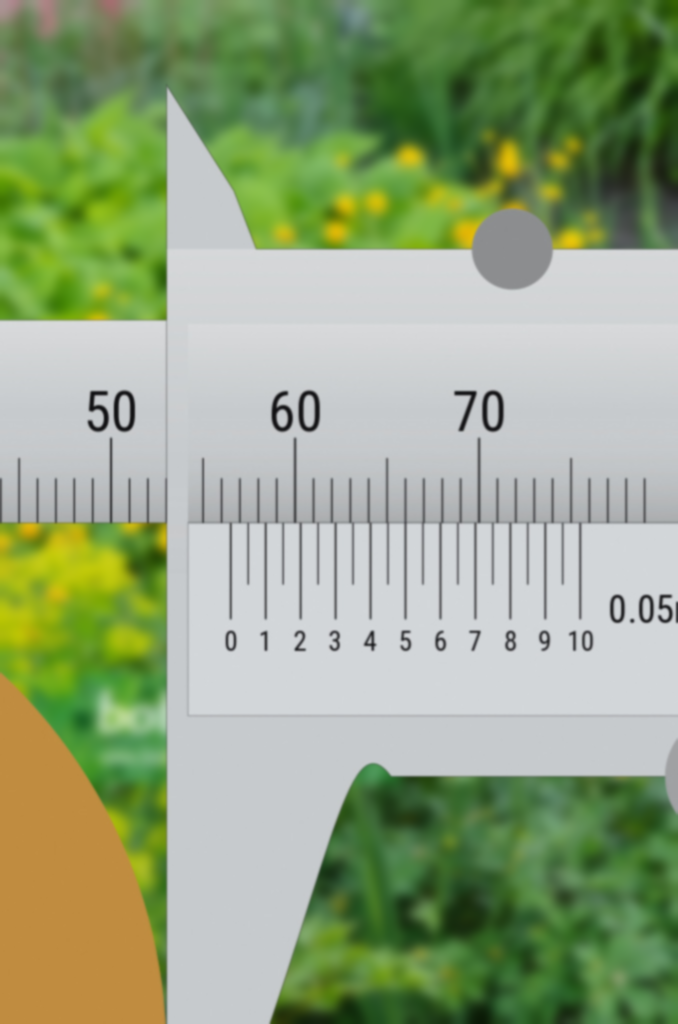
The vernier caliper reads 56.5 mm
